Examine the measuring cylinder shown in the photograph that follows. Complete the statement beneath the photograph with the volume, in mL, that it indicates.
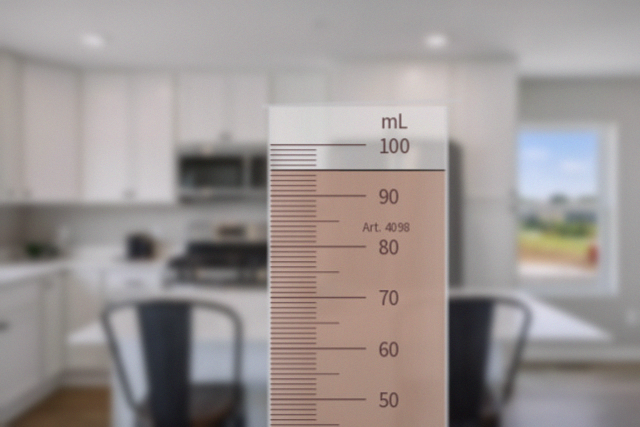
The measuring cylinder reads 95 mL
